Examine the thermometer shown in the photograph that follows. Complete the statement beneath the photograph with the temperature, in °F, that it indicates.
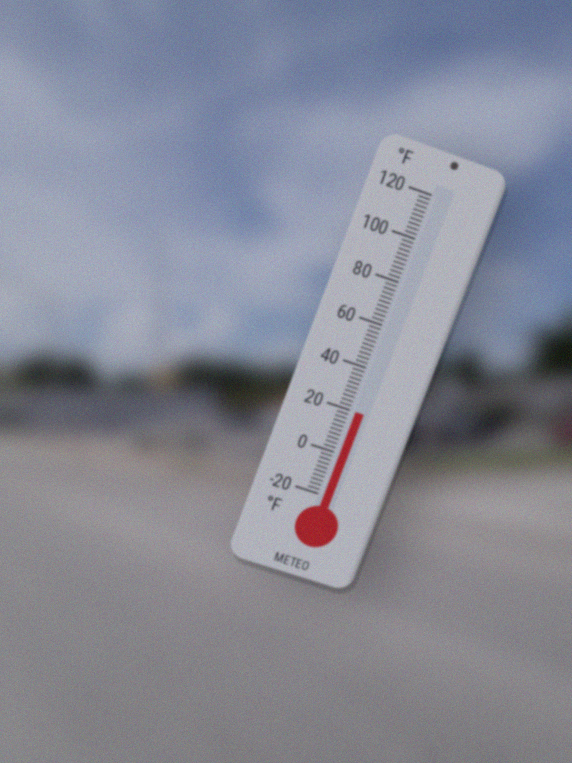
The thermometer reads 20 °F
